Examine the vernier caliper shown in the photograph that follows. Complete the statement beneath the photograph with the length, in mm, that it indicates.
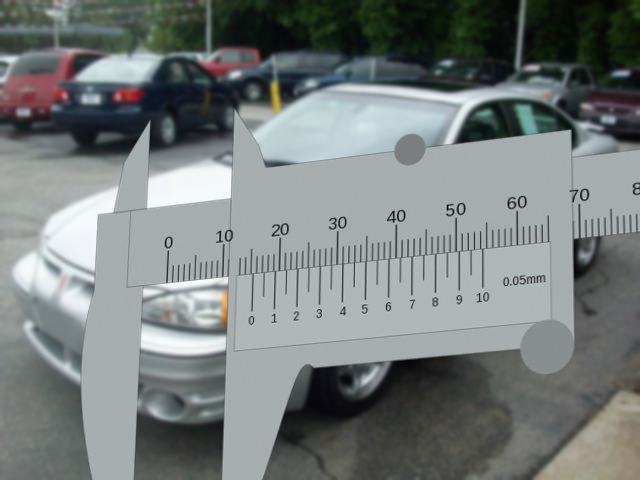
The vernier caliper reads 15.4 mm
